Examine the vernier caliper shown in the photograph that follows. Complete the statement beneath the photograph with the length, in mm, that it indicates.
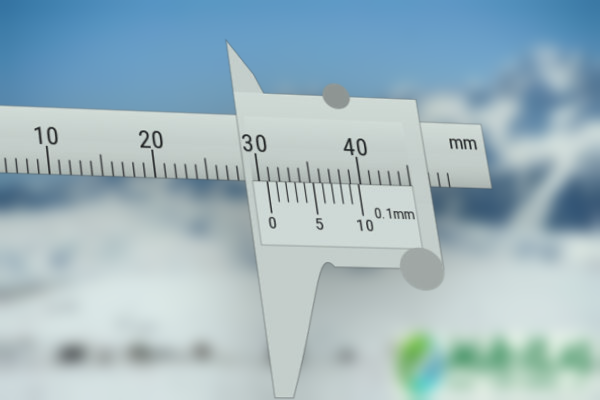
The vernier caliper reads 30.8 mm
